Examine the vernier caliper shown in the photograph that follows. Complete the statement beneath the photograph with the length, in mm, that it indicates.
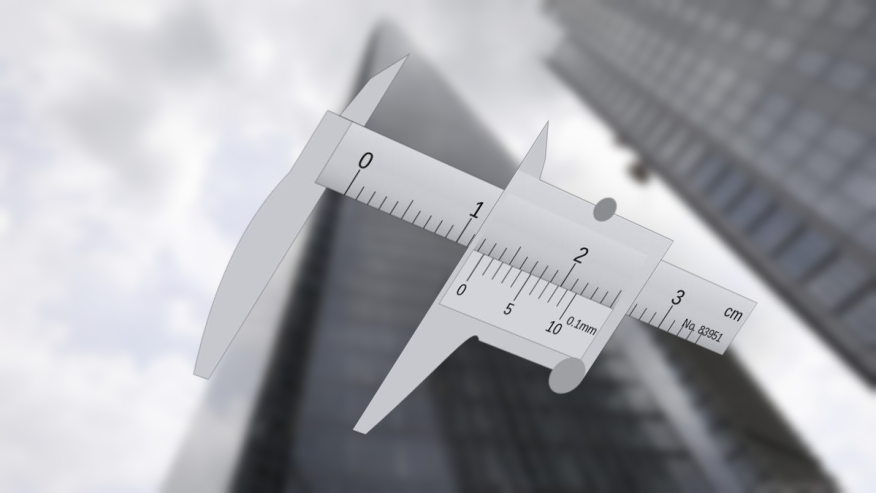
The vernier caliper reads 12.6 mm
